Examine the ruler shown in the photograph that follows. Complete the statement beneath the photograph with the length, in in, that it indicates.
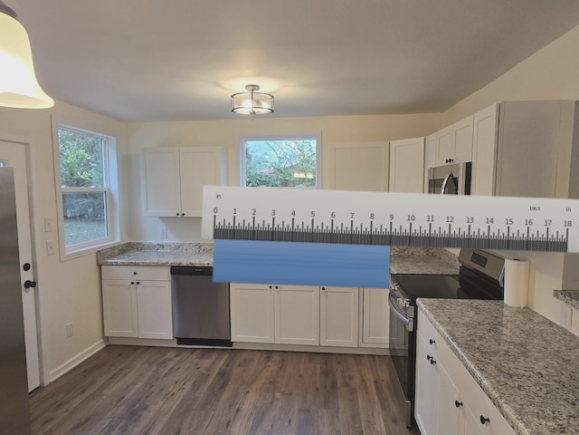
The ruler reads 9 in
